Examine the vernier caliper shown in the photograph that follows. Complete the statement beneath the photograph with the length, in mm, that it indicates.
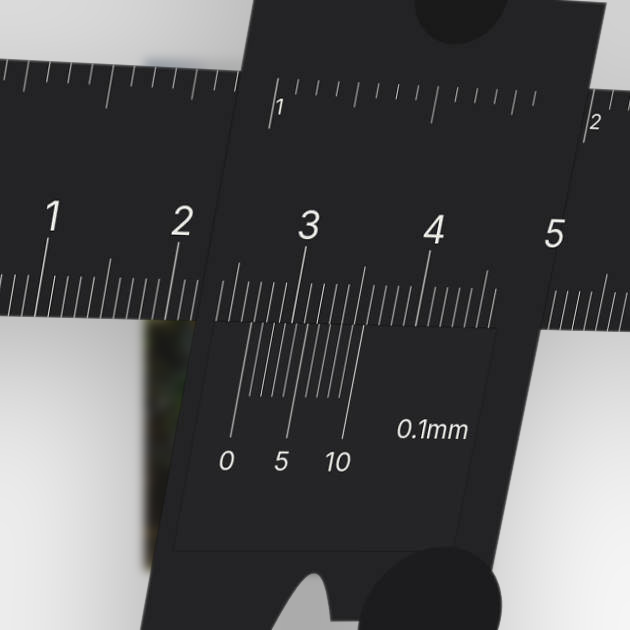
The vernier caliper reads 26.8 mm
